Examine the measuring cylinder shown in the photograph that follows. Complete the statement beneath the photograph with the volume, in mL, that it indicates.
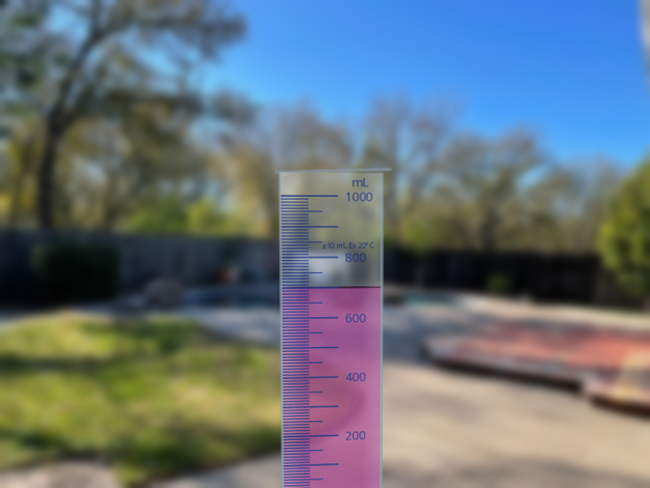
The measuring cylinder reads 700 mL
